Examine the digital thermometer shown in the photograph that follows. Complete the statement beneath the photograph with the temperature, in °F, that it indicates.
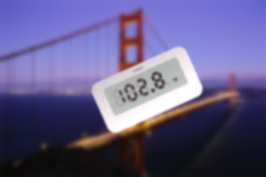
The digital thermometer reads 102.8 °F
